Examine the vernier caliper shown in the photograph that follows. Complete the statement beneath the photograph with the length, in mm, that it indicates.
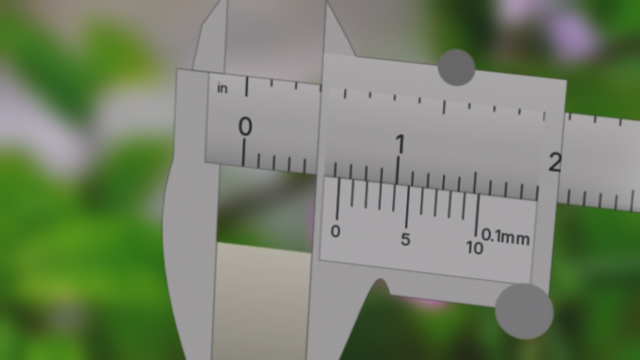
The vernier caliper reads 6.3 mm
